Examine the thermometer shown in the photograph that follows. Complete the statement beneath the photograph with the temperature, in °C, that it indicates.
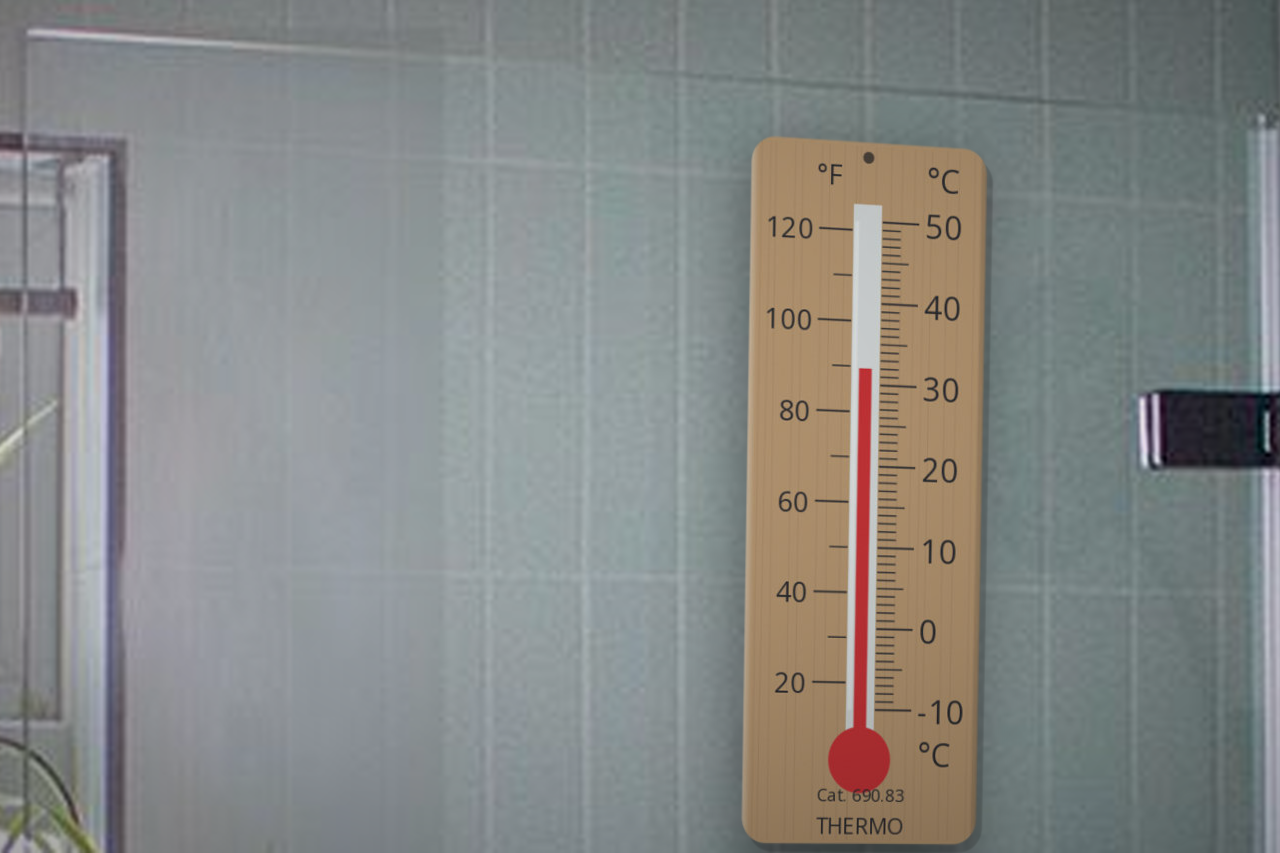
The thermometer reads 32 °C
